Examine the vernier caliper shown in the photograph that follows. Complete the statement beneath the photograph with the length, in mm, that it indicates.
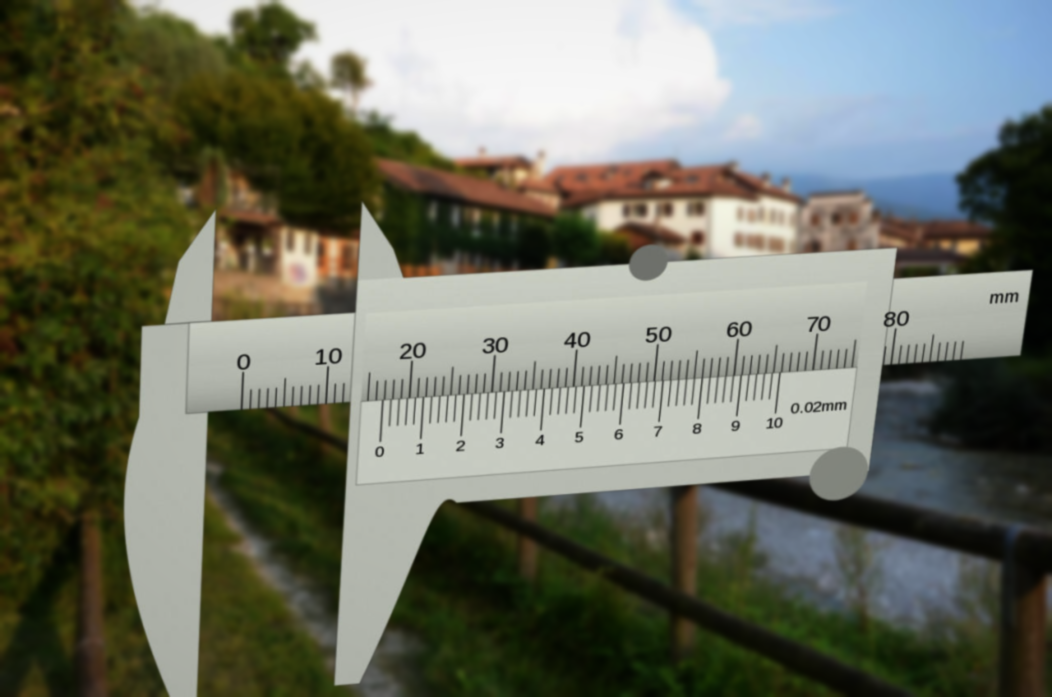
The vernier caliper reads 16.8 mm
